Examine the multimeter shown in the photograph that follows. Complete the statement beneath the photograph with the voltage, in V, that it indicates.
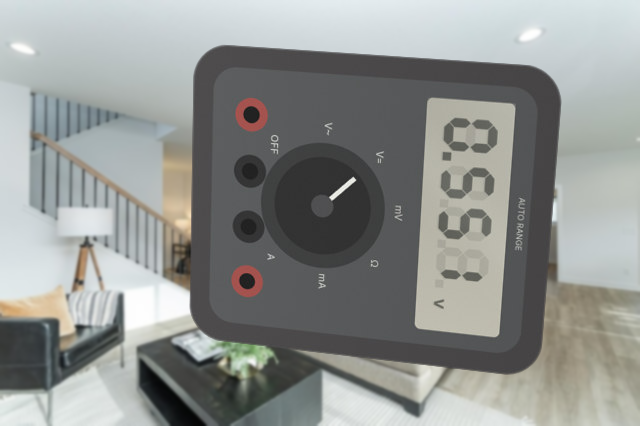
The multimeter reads 0.551 V
